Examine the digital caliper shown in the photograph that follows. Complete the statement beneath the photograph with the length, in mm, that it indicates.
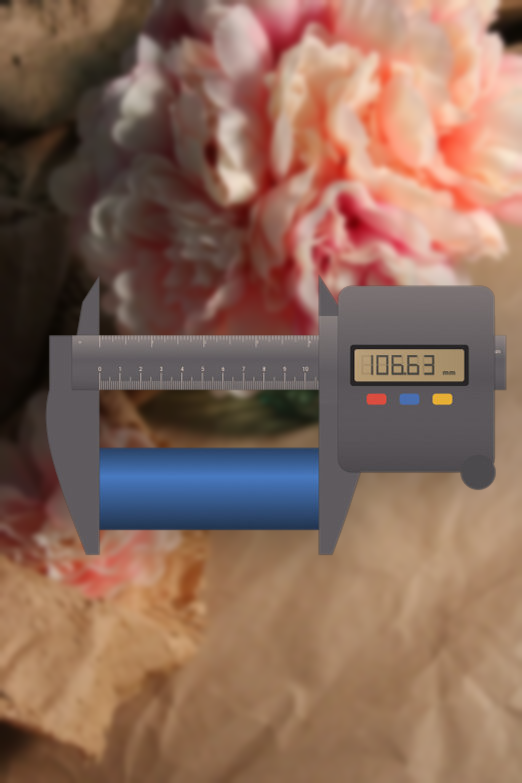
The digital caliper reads 106.63 mm
